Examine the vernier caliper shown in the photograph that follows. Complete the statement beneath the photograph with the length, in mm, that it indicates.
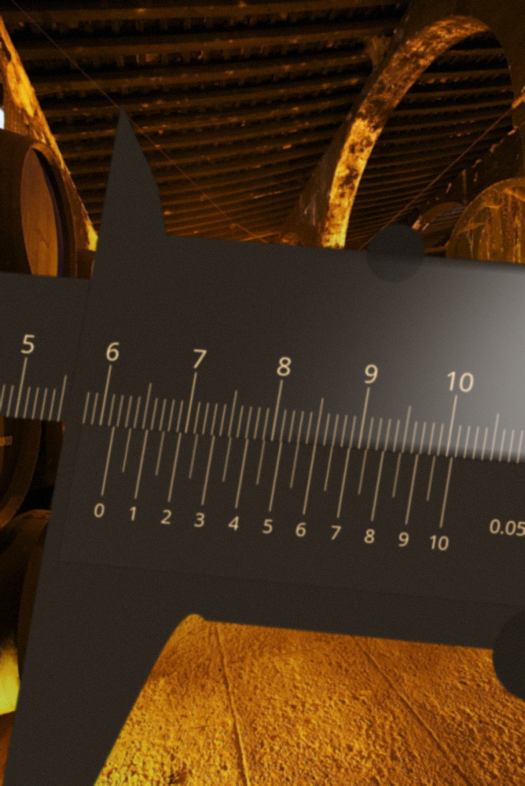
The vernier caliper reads 61.6 mm
